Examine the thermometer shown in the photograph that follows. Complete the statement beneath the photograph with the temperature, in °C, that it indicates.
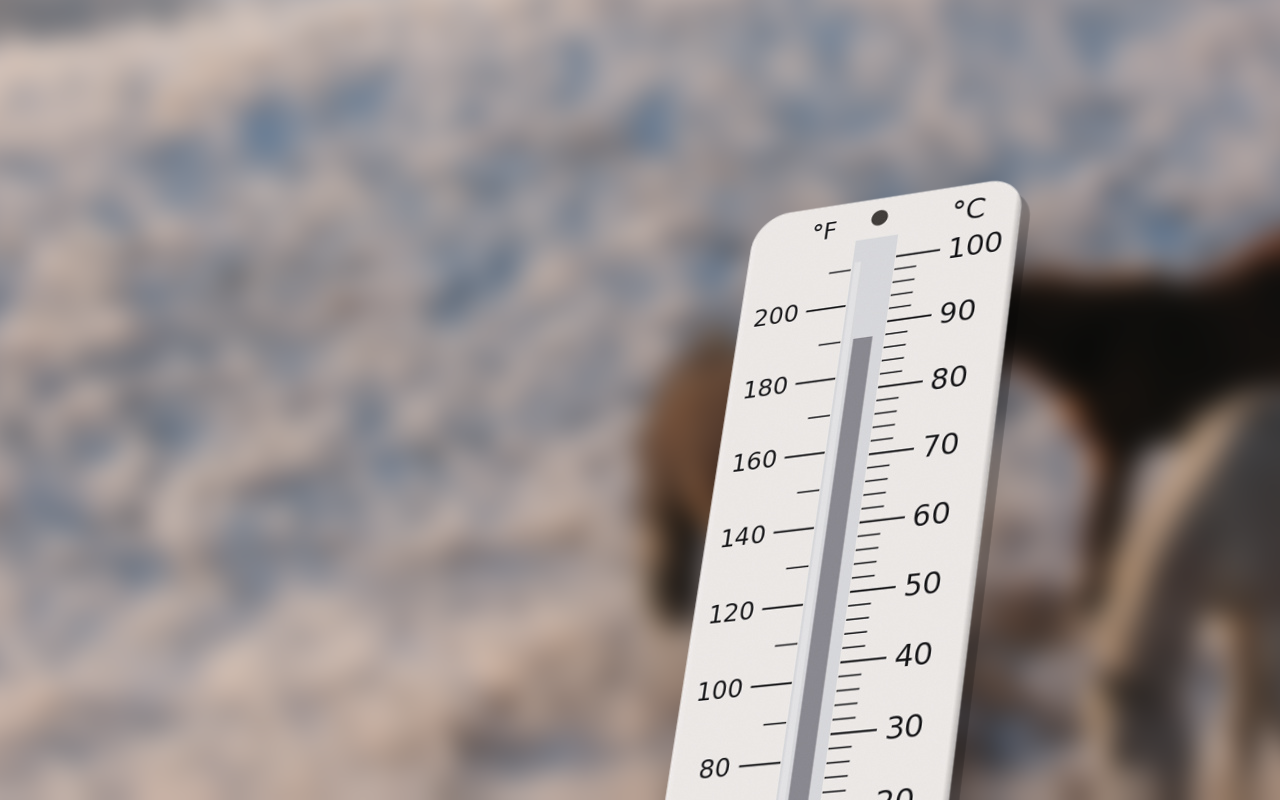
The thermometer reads 88 °C
